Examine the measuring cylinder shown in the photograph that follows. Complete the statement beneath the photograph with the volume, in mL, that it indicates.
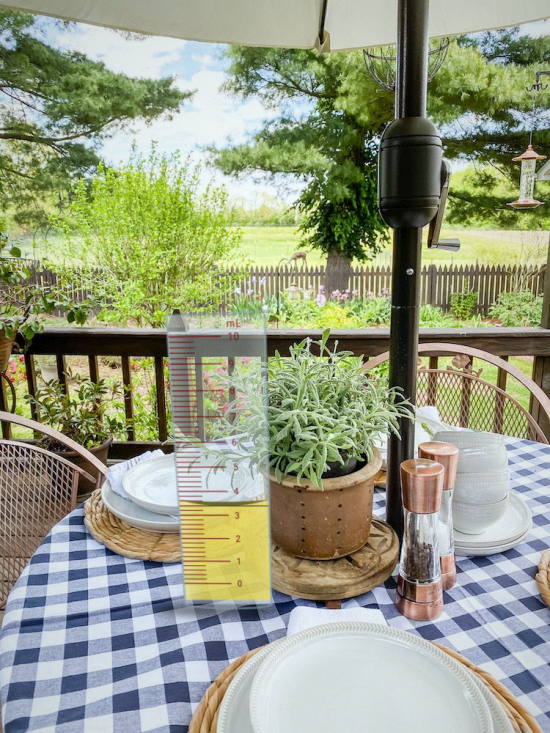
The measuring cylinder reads 3.4 mL
